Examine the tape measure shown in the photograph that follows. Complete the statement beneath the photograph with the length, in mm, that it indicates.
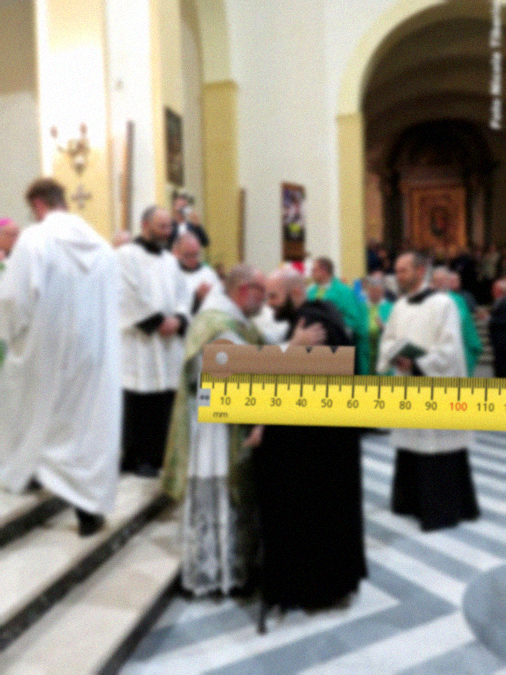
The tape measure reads 60 mm
